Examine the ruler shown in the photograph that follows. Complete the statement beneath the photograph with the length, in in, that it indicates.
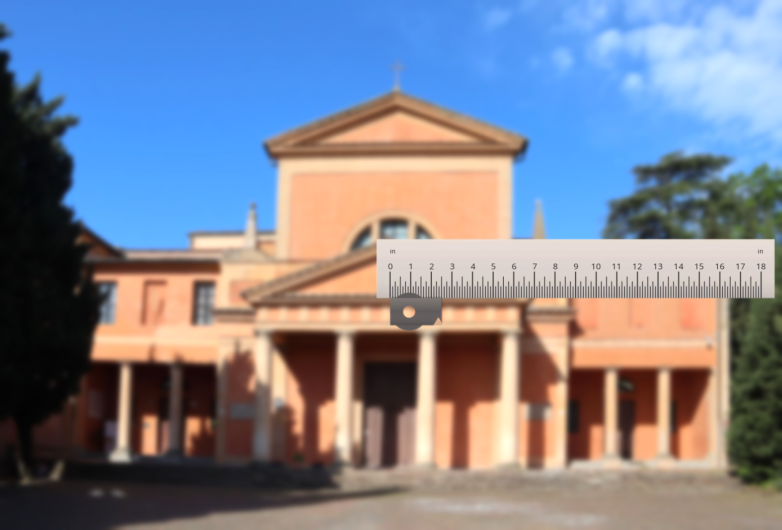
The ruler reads 2.5 in
